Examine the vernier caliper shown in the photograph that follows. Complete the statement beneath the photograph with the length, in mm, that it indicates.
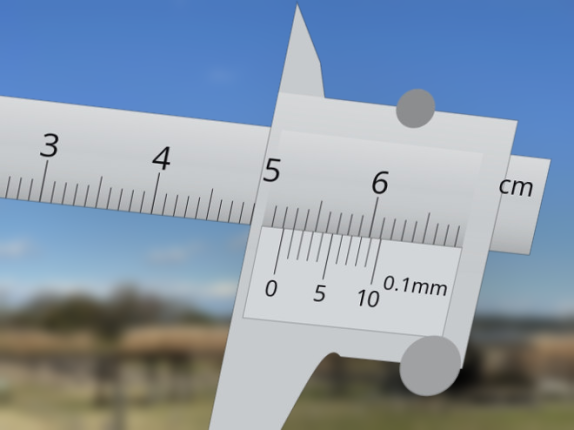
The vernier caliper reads 52.1 mm
